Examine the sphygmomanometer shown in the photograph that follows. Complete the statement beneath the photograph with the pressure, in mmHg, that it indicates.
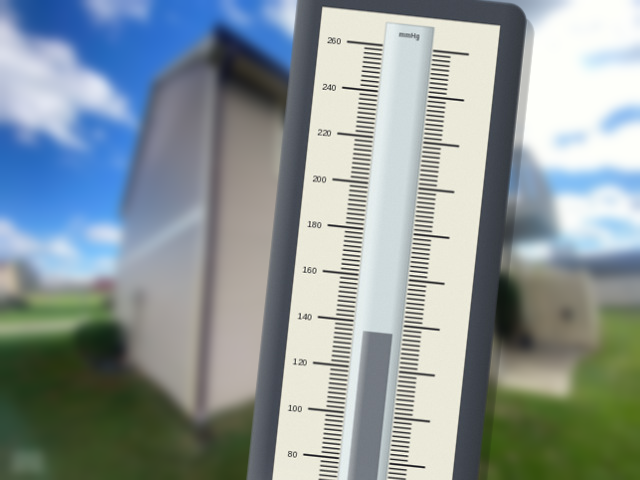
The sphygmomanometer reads 136 mmHg
